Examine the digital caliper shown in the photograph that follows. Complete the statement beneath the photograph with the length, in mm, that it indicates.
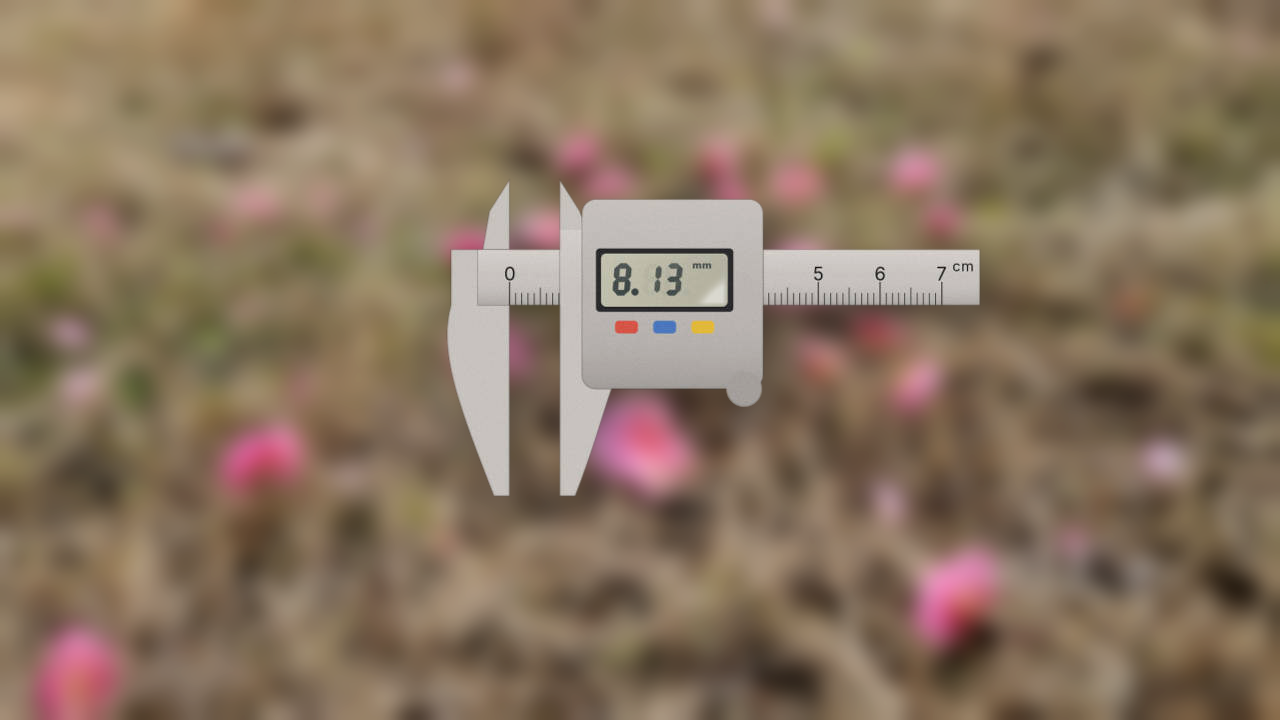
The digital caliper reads 8.13 mm
